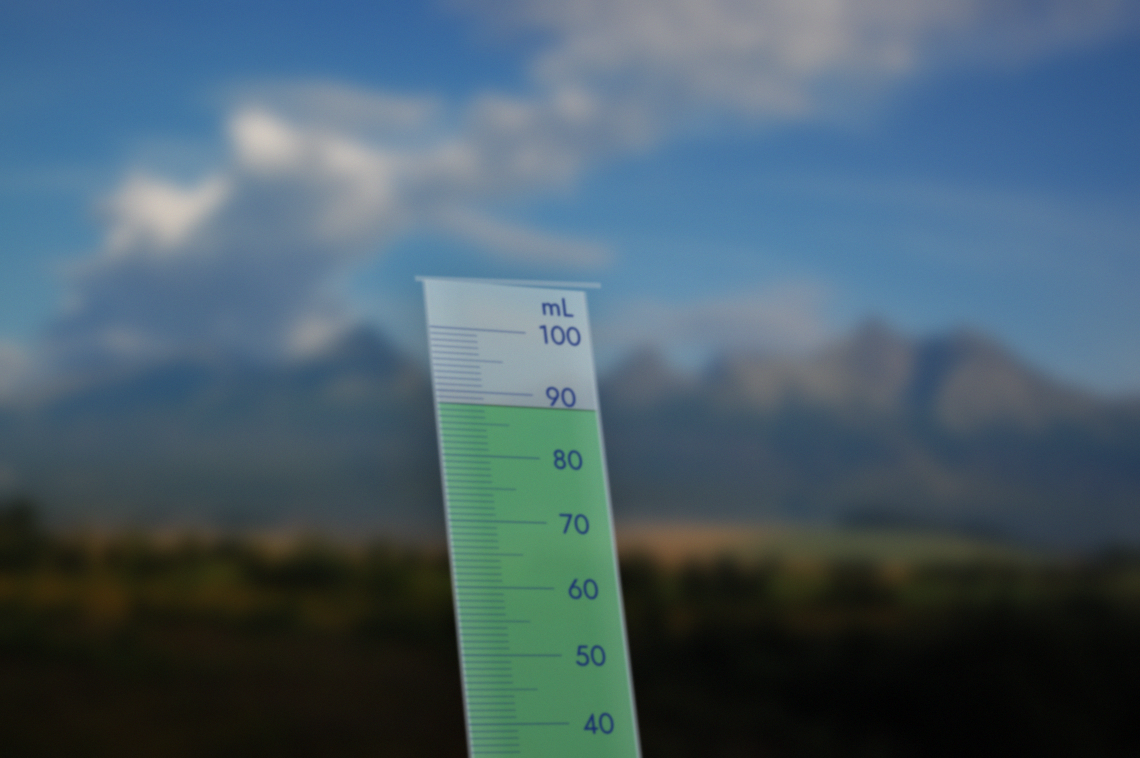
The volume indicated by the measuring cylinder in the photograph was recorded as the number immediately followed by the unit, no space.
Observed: 88mL
